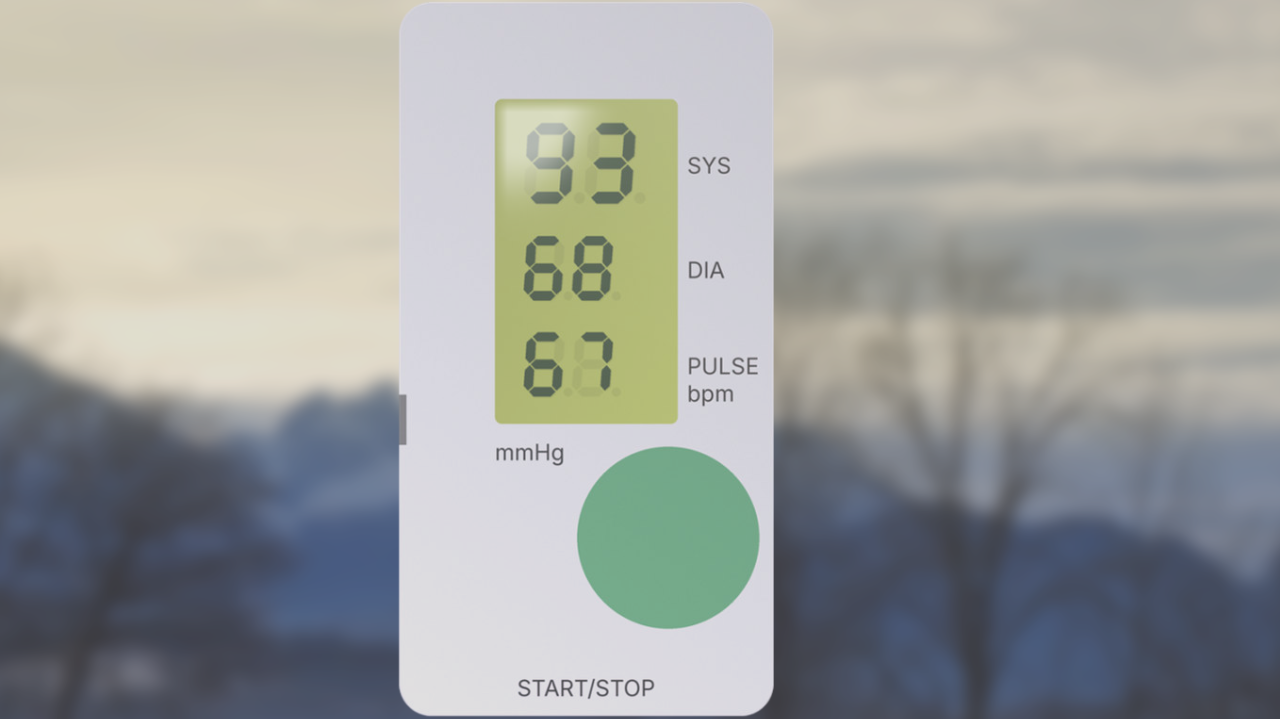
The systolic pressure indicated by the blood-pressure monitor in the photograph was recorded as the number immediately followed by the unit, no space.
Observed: 93mmHg
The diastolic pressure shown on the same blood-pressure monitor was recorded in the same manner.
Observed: 68mmHg
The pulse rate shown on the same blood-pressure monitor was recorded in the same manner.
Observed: 67bpm
